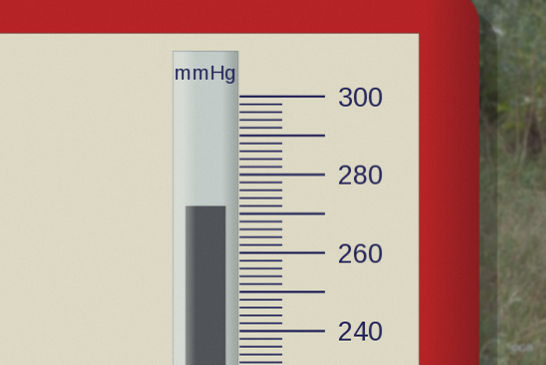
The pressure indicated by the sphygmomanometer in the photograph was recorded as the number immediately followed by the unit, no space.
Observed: 272mmHg
